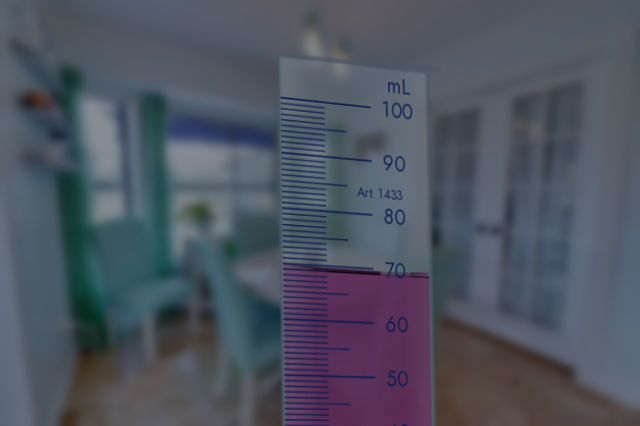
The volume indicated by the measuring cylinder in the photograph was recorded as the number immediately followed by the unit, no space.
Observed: 69mL
